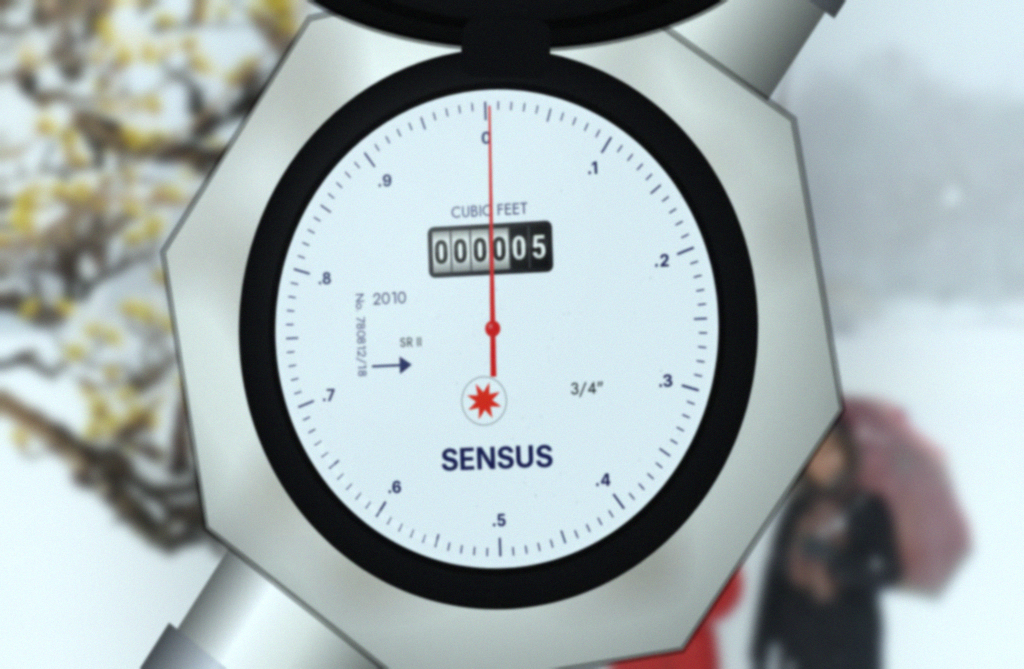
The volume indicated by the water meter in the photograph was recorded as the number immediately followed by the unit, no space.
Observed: 5.00ft³
